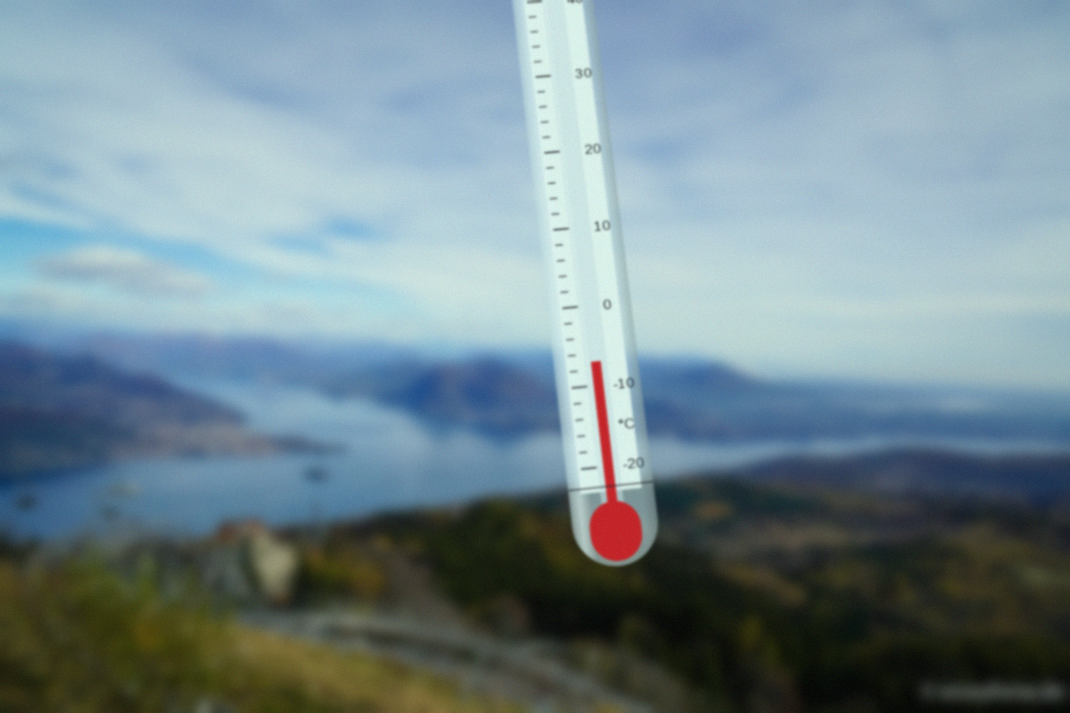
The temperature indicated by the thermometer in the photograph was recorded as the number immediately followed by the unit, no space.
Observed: -7°C
